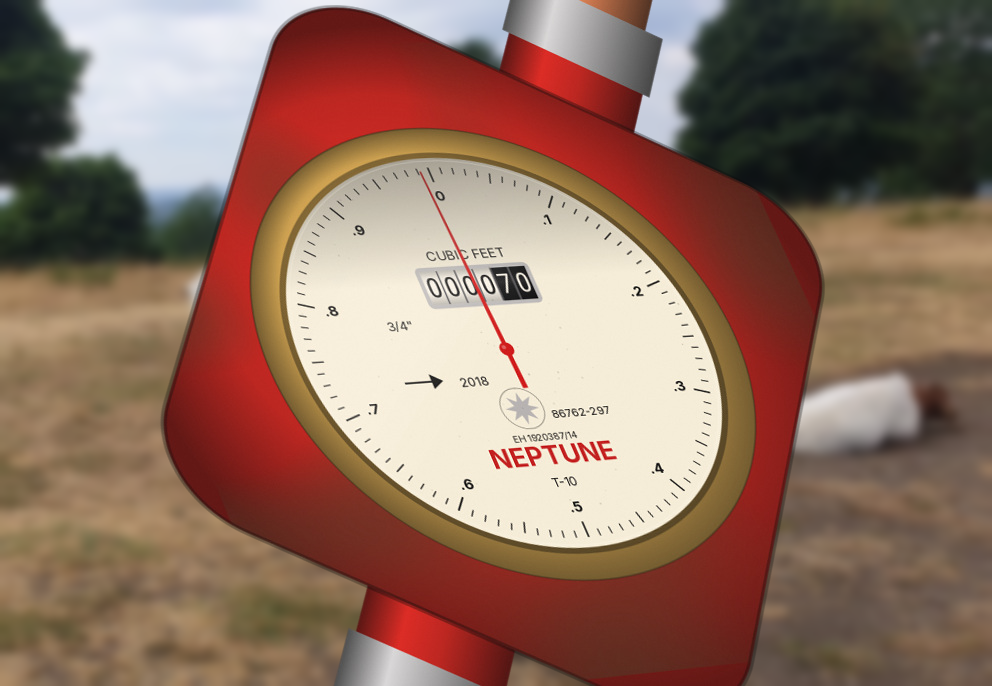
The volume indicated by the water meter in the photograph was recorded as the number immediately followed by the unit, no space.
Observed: 69.99ft³
